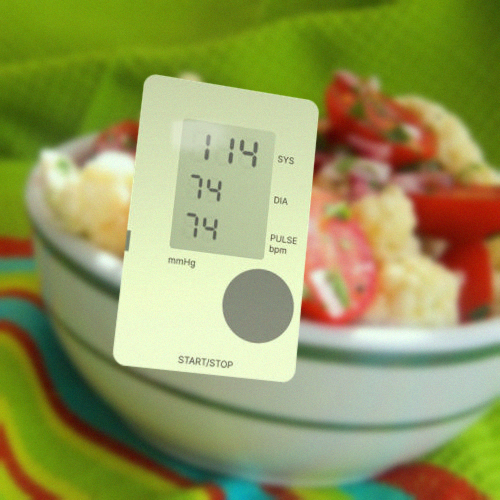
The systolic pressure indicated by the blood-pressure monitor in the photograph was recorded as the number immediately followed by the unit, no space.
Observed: 114mmHg
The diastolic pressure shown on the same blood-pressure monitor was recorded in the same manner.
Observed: 74mmHg
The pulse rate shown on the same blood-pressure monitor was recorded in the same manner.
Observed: 74bpm
